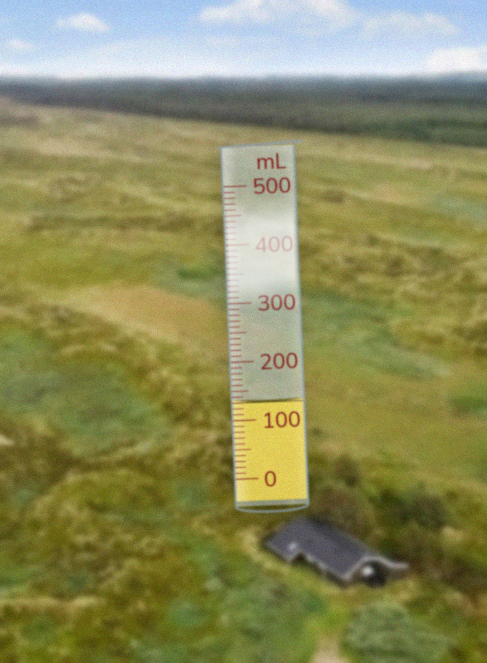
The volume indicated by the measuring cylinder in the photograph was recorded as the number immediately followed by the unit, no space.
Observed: 130mL
